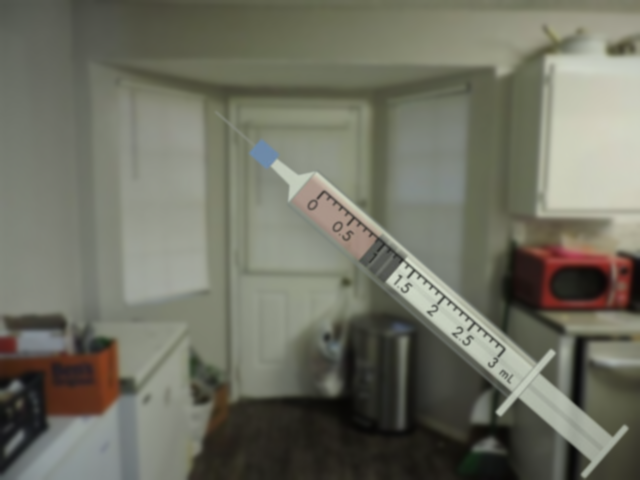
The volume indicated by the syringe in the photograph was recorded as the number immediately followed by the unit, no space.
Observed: 0.9mL
